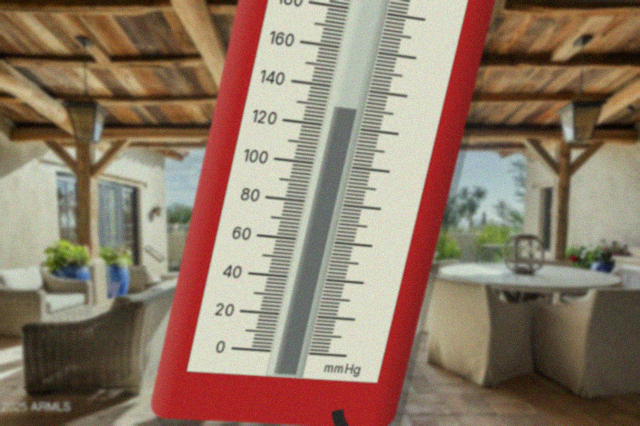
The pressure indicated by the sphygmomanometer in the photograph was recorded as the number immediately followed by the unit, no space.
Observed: 130mmHg
